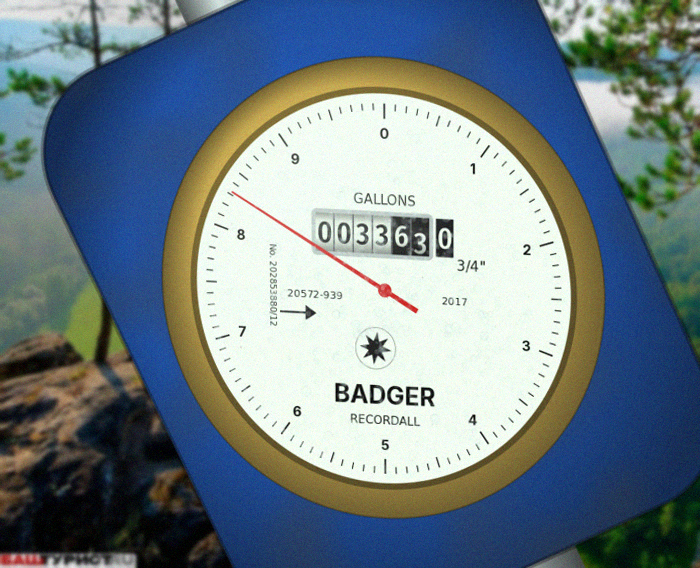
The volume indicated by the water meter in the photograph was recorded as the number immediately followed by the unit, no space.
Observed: 33628.3gal
